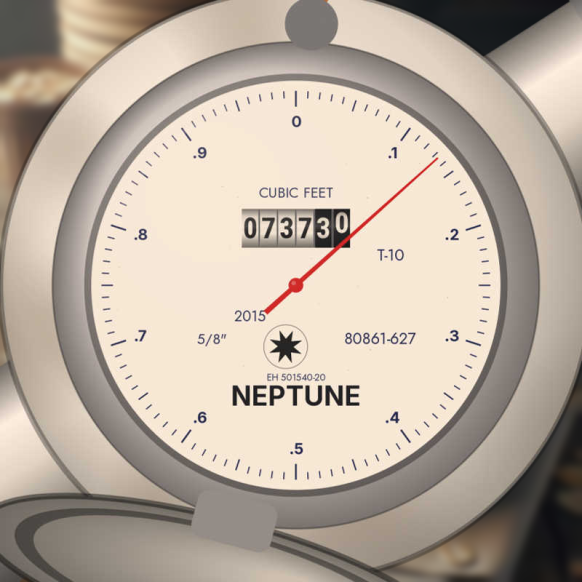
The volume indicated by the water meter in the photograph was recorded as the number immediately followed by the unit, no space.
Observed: 73730.13ft³
